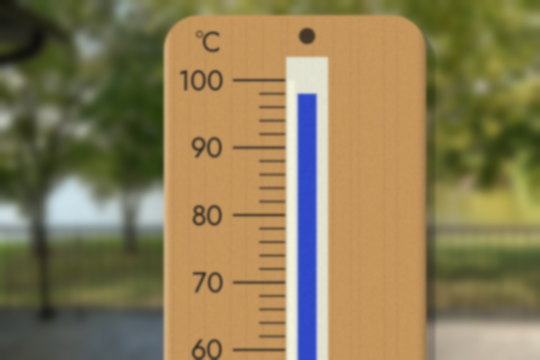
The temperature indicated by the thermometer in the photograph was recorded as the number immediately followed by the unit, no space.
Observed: 98°C
